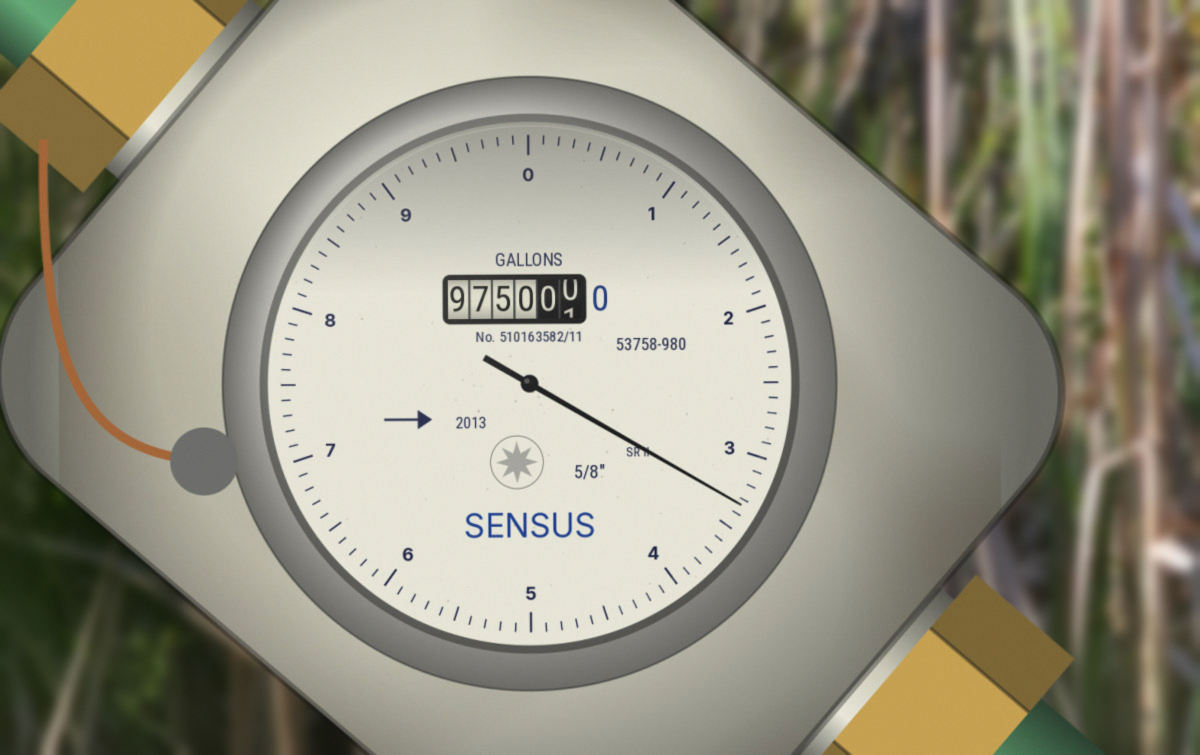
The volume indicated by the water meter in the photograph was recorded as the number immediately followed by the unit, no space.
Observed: 9750003.3gal
